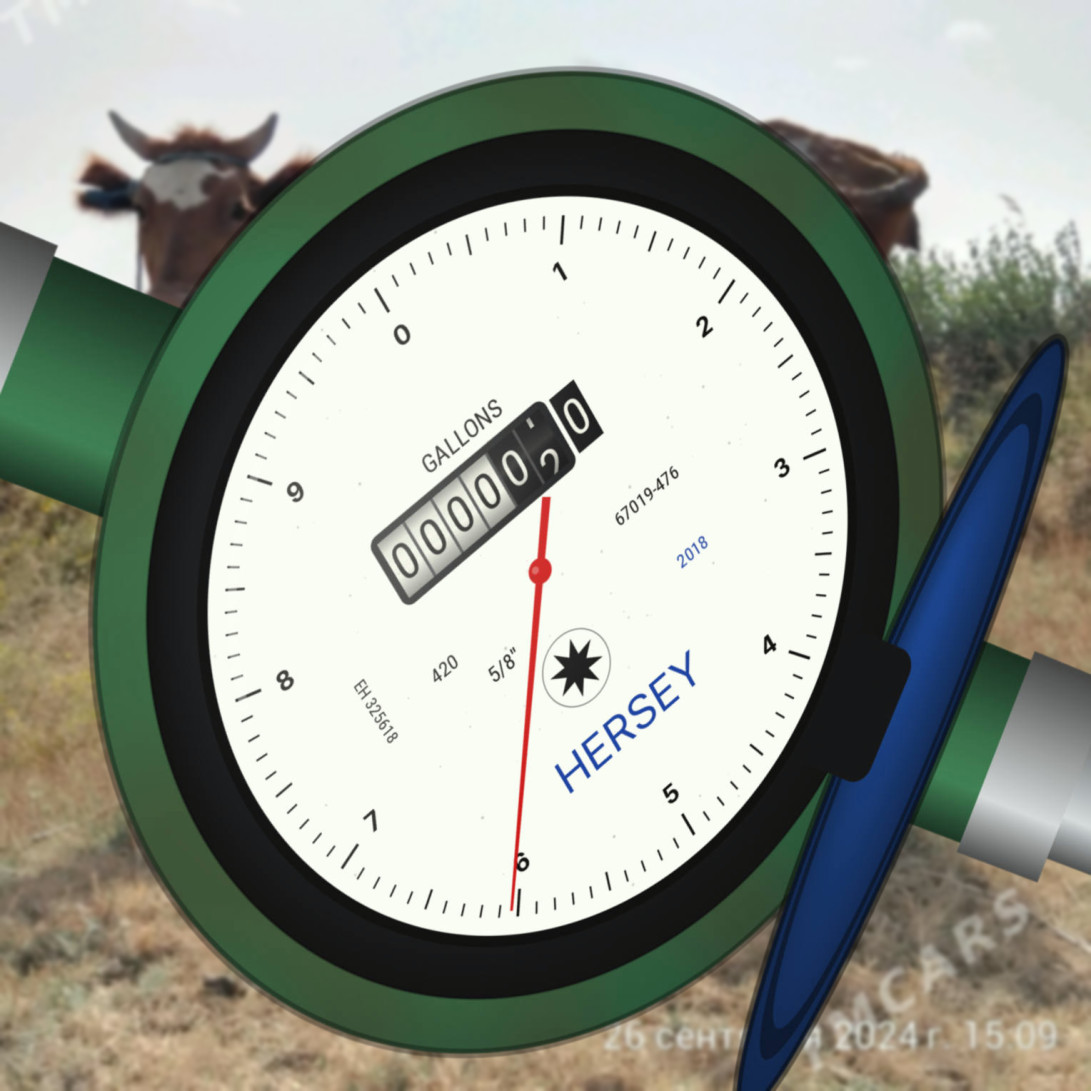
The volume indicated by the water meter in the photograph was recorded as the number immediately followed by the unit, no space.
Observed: 16.0gal
